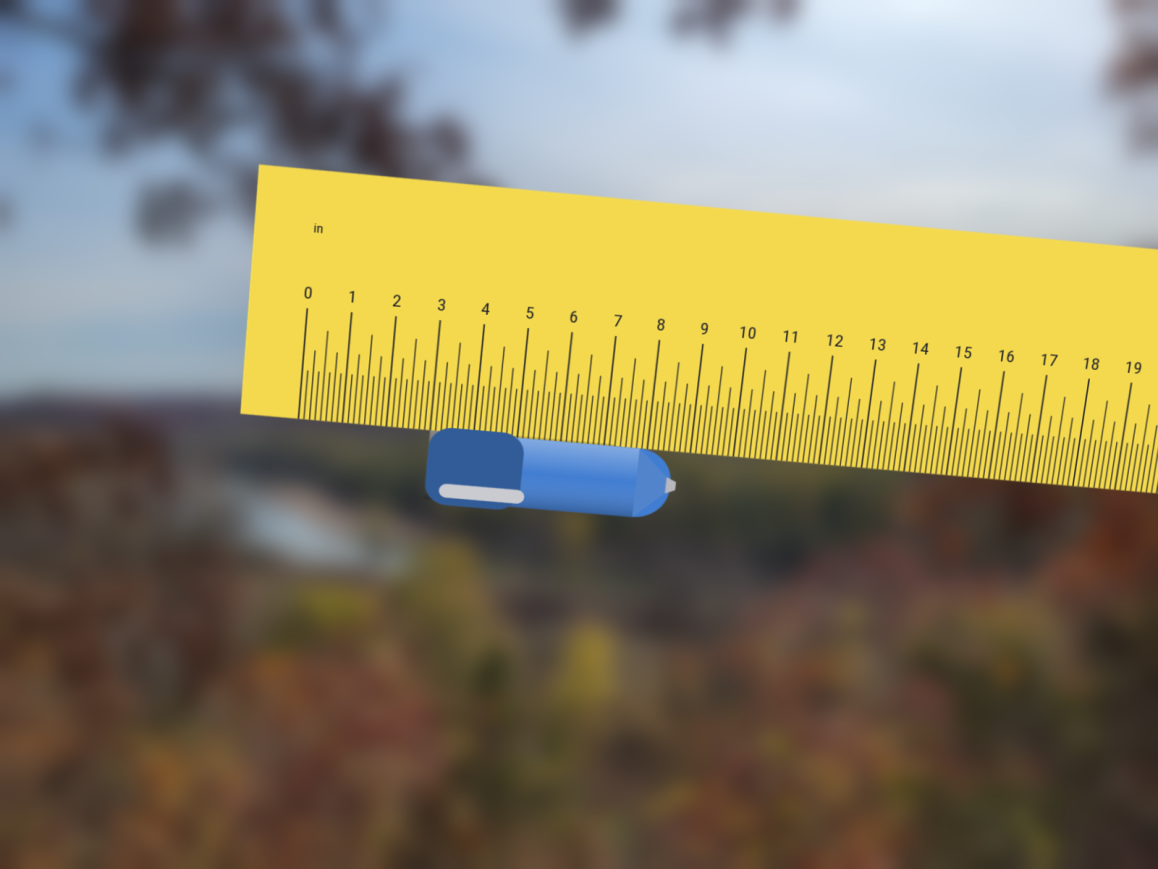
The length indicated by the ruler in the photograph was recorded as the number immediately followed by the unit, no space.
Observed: 5.75in
